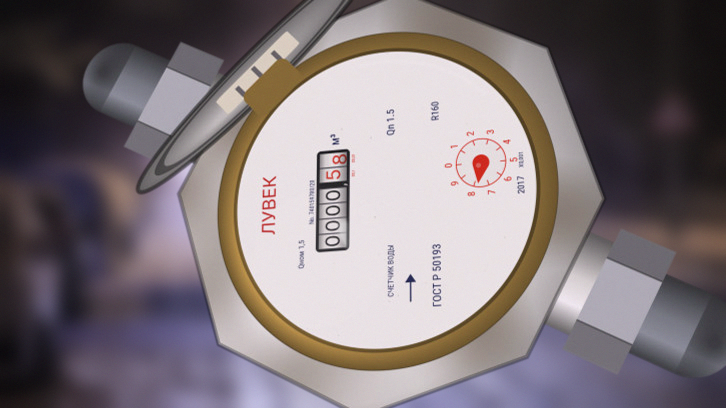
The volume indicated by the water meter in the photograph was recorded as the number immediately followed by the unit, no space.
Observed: 0.577m³
